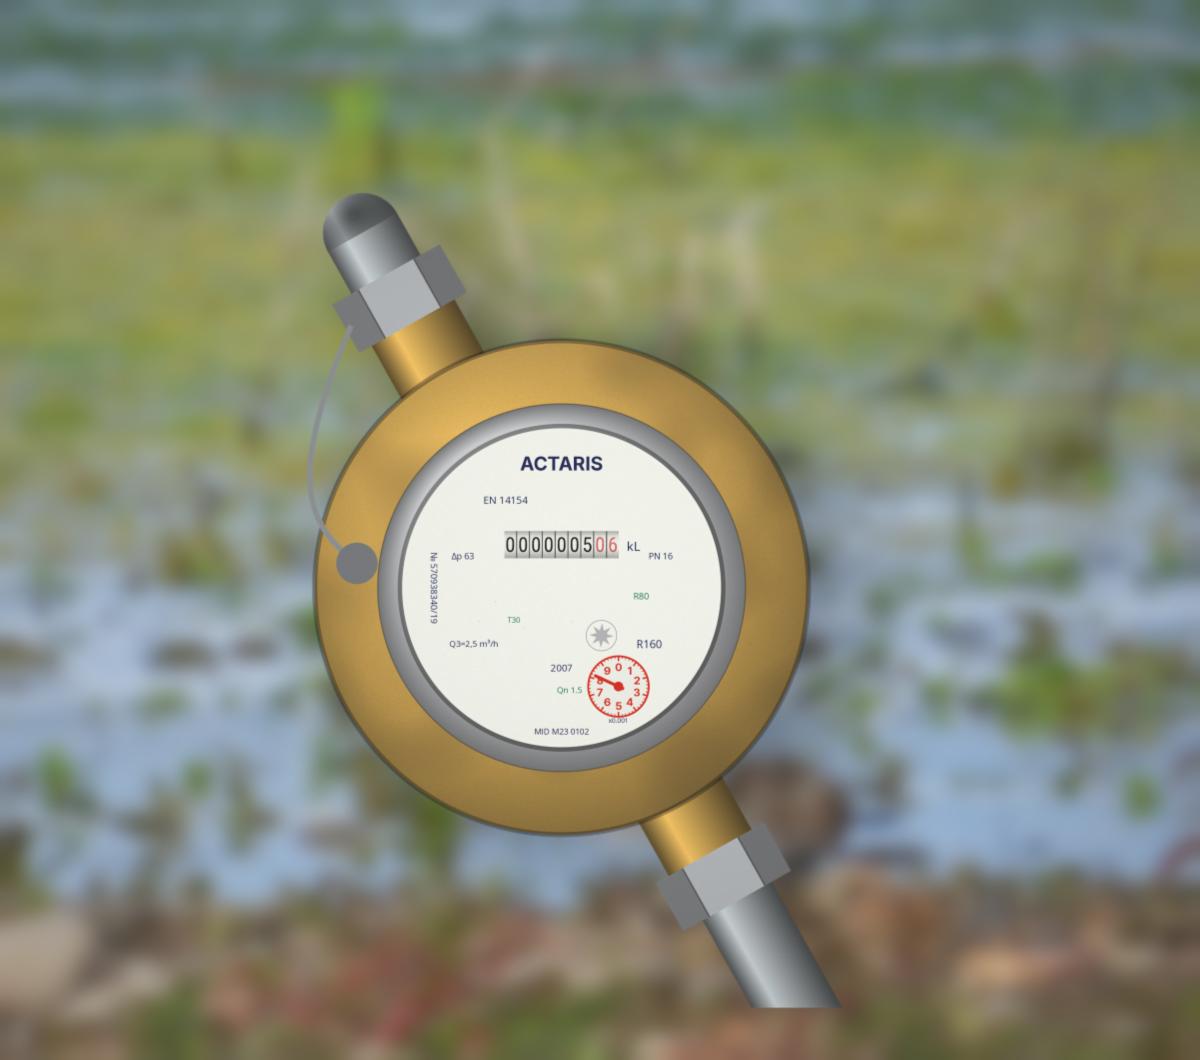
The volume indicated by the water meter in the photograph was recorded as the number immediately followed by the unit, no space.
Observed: 5.068kL
